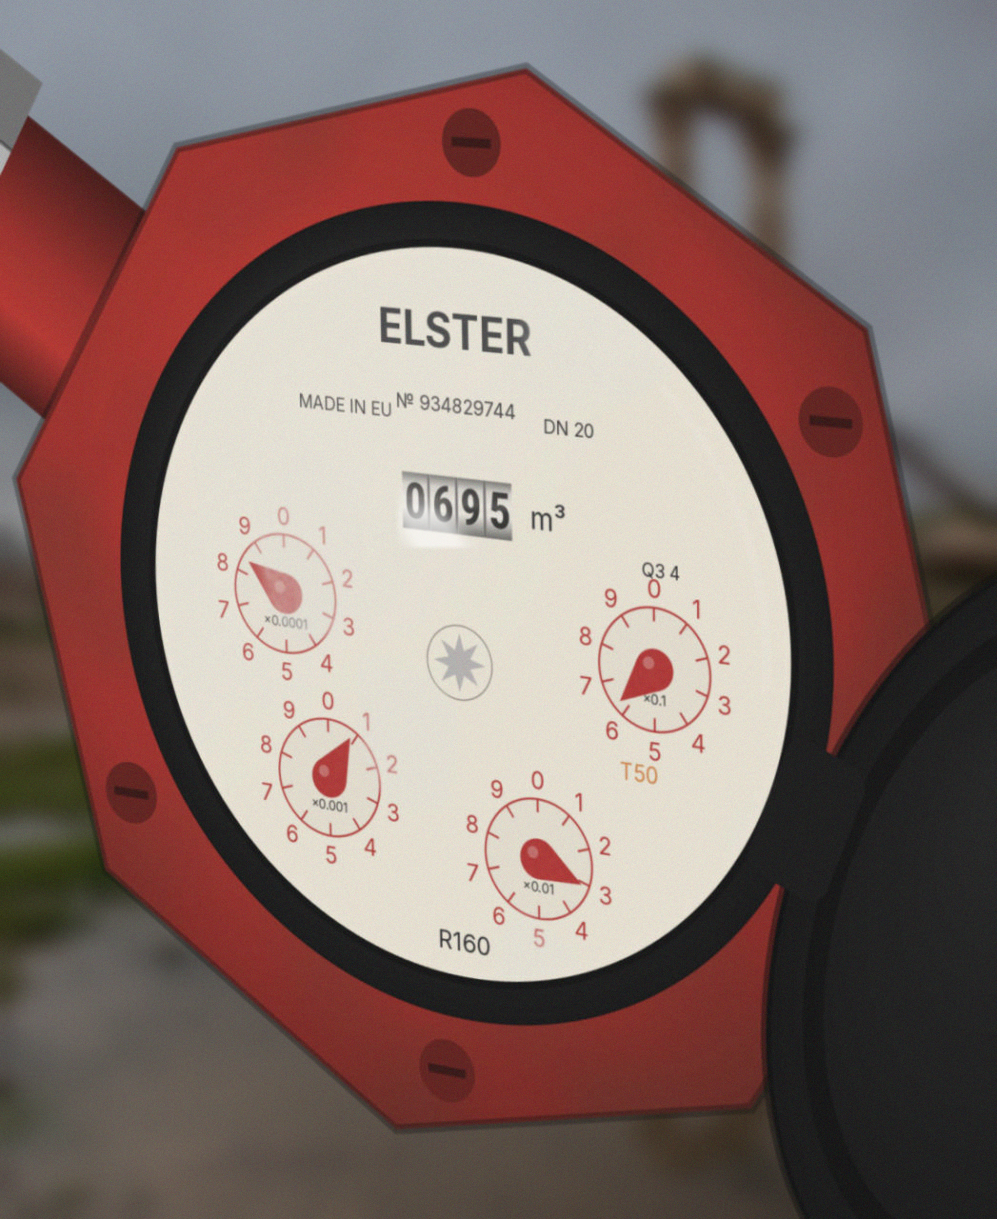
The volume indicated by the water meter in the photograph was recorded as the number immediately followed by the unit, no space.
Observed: 695.6308m³
